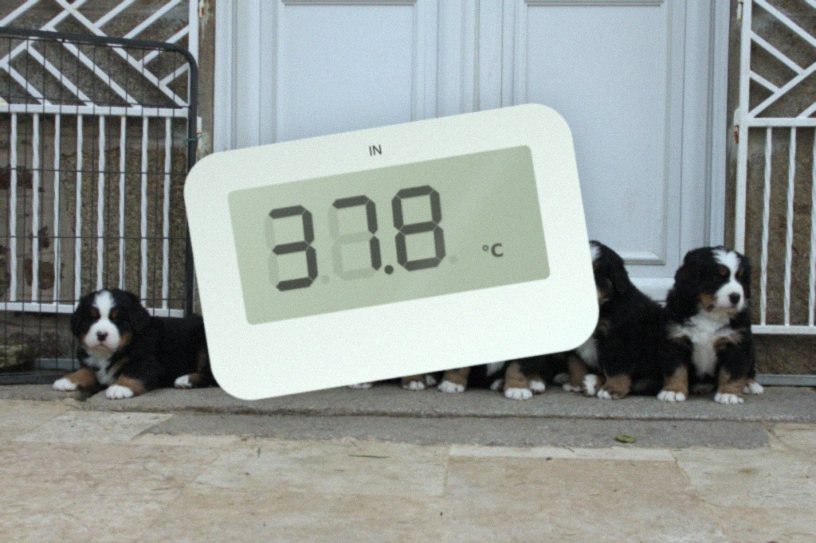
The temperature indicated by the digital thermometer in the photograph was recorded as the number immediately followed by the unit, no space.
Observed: 37.8°C
